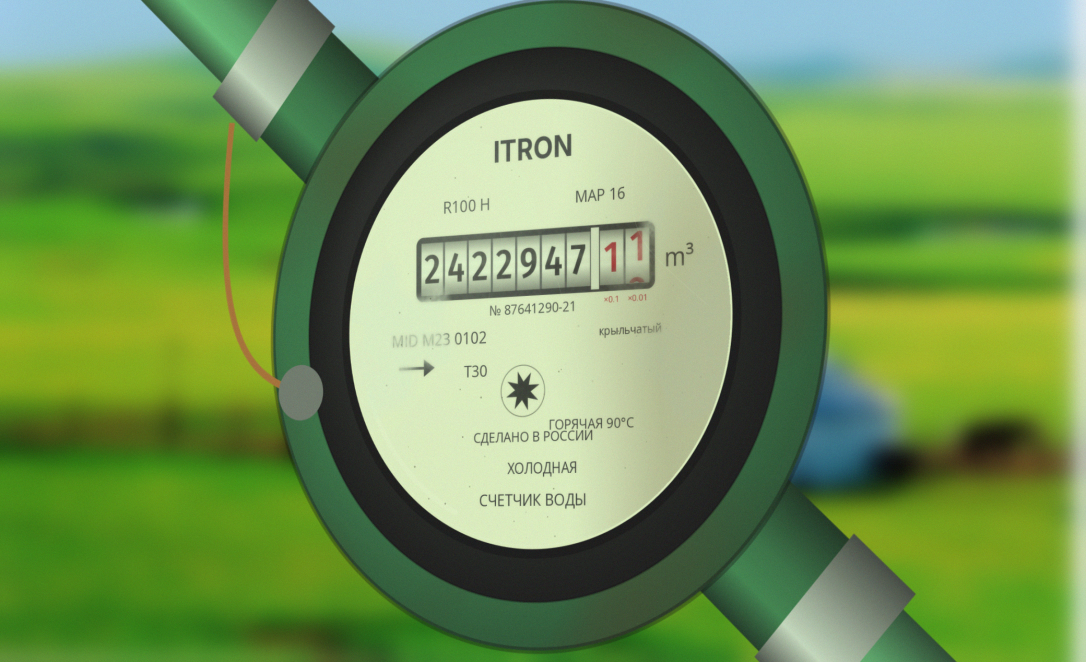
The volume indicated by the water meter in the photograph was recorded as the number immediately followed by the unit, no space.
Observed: 2422947.11m³
